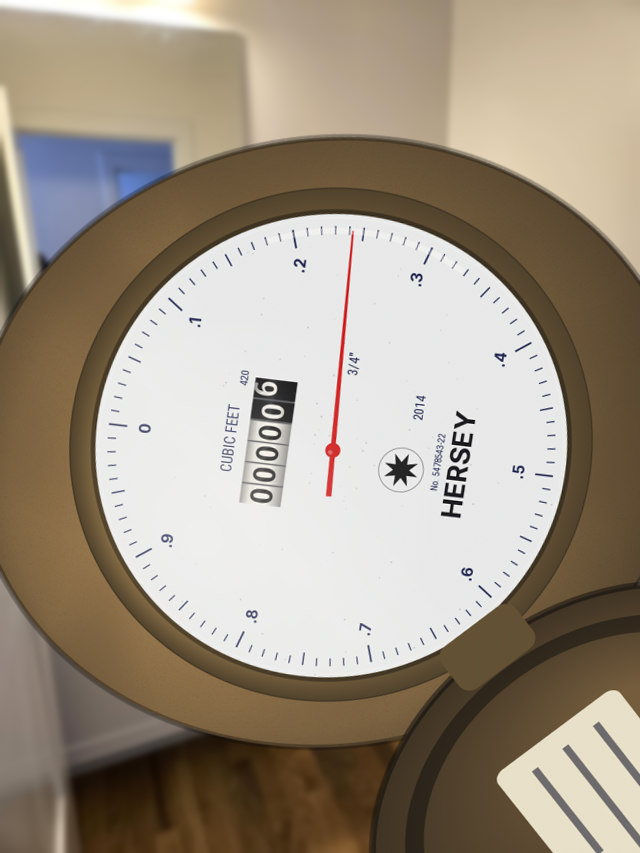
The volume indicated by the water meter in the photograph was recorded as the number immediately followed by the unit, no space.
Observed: 6.24ft³
